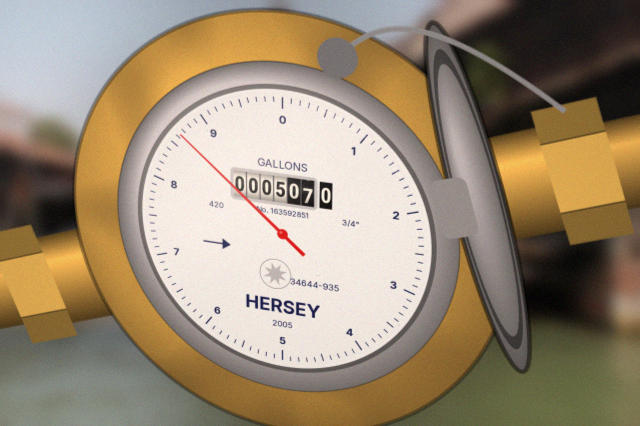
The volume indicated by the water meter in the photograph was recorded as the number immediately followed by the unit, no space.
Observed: 5068.6gal
